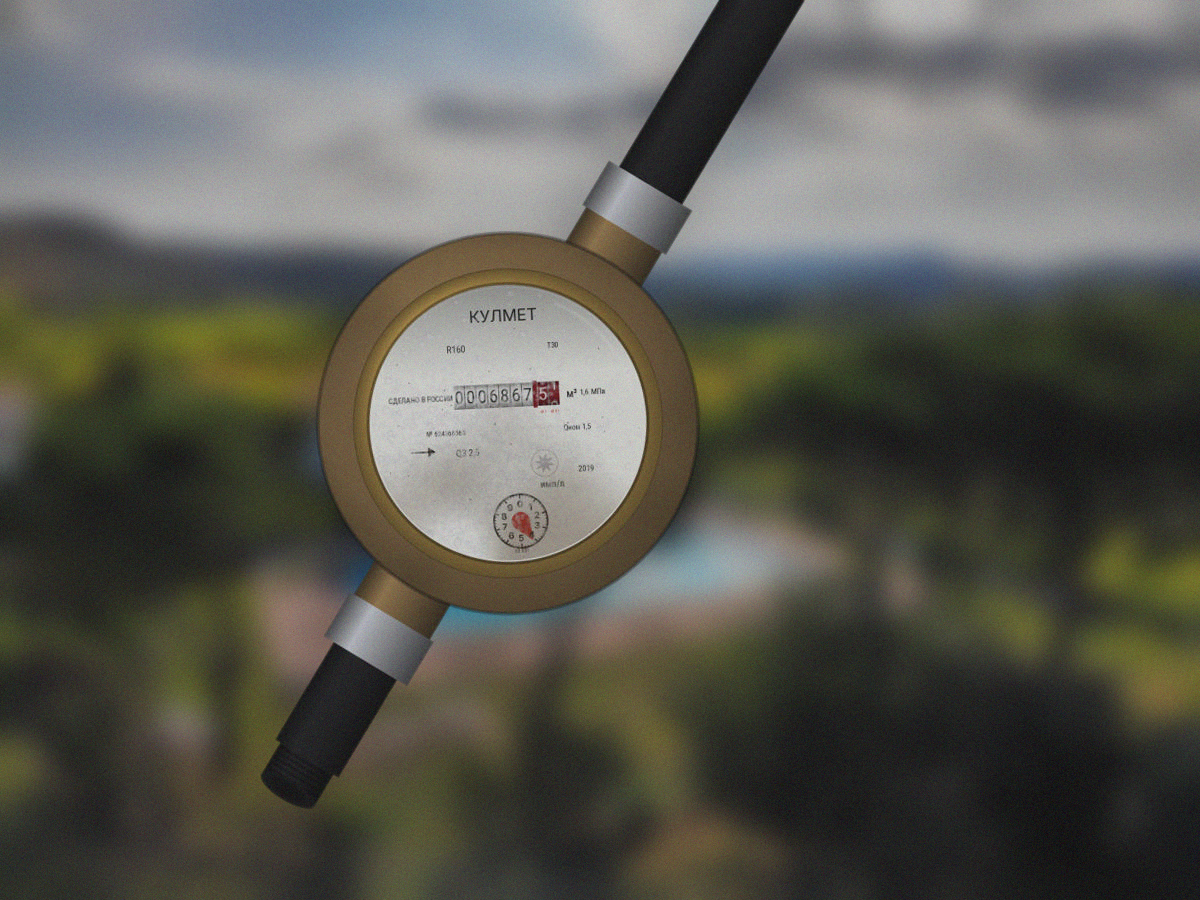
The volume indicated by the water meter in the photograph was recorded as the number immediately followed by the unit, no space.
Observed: 6867.514m³
